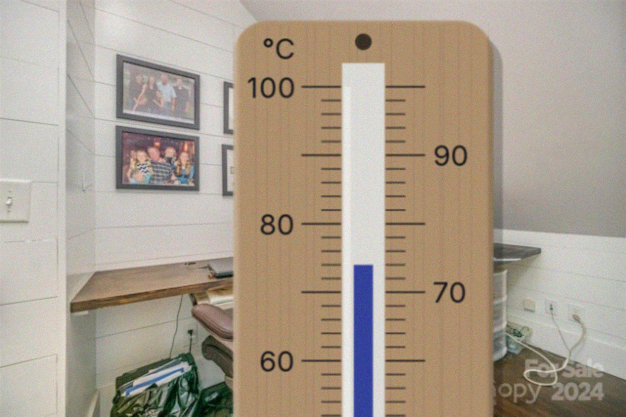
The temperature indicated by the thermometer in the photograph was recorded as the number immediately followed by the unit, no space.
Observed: 74°C
